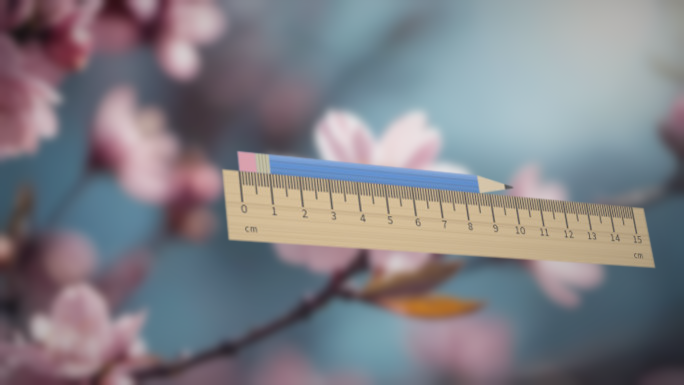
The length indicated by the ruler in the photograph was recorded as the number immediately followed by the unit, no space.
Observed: 10cm
